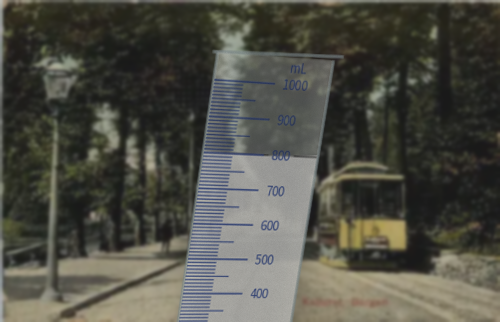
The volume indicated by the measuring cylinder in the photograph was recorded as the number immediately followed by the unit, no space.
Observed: 800mL
